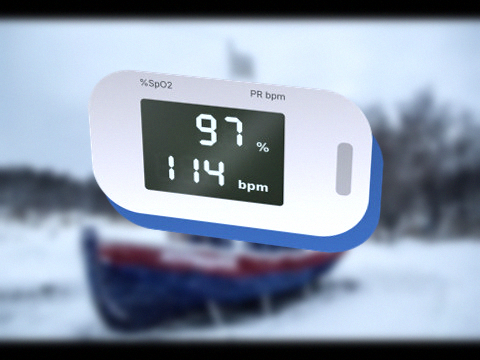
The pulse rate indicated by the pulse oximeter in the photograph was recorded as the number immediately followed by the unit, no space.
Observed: 114bpm
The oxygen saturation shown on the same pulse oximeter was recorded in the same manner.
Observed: 97%
